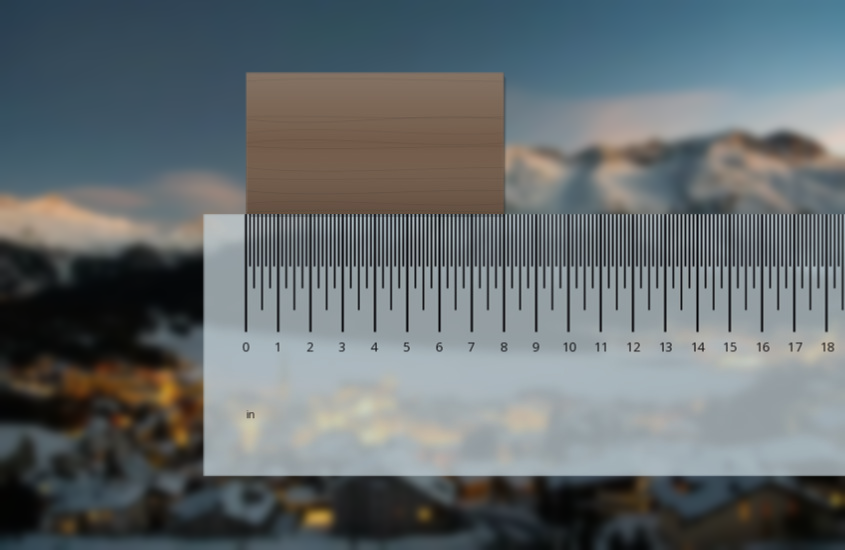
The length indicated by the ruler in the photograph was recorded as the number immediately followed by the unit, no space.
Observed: 8in
